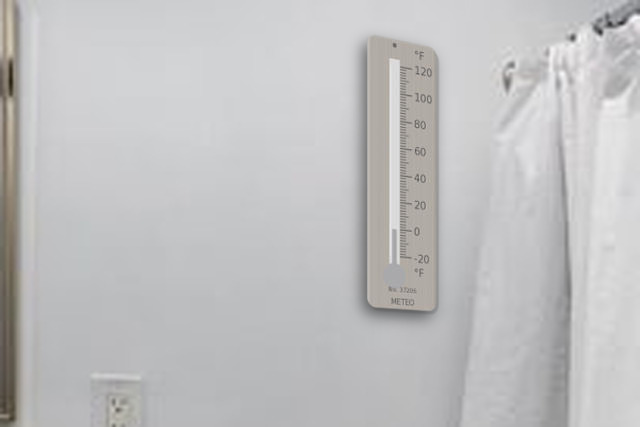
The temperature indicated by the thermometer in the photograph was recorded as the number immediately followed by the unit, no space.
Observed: 0°F
